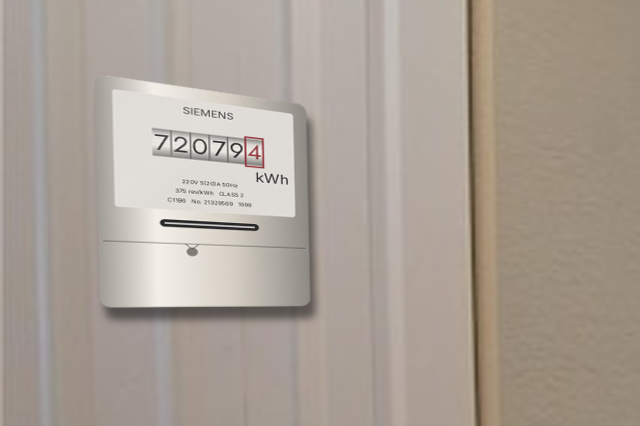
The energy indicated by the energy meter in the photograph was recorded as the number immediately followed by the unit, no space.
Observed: 72079.4kWh
